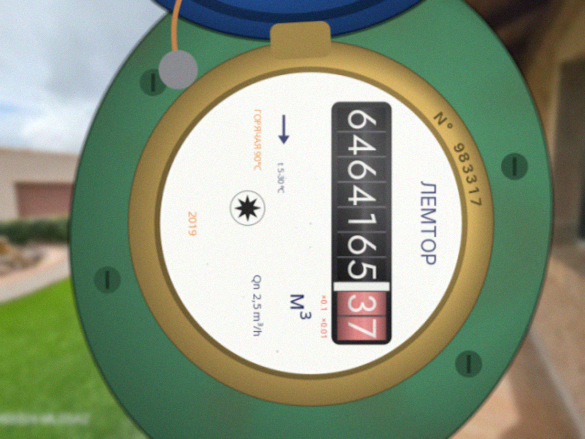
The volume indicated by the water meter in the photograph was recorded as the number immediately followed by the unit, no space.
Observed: 6464165.37m³
